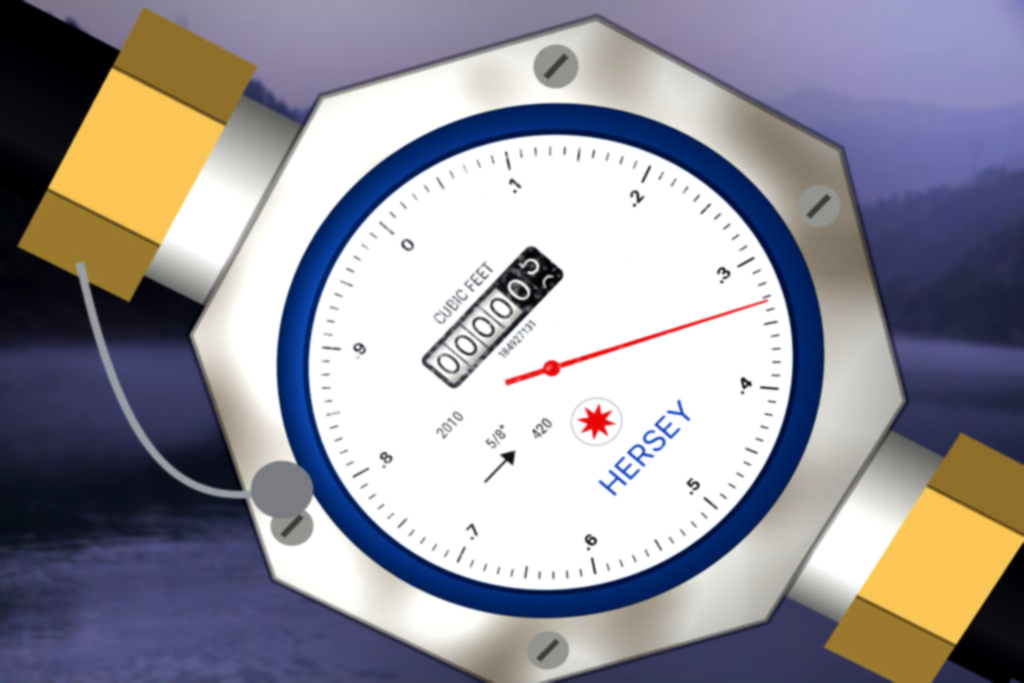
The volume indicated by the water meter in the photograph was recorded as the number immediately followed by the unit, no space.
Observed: 5.33ft³
